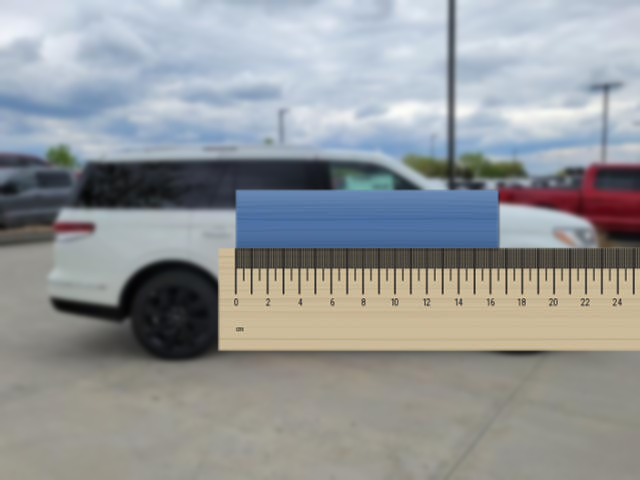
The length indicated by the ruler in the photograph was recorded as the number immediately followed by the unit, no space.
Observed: 16.5cm
